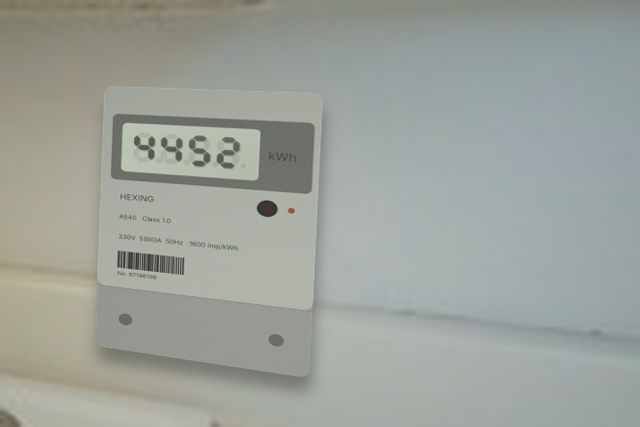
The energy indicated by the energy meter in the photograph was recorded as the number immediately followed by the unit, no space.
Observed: 4452kWh
